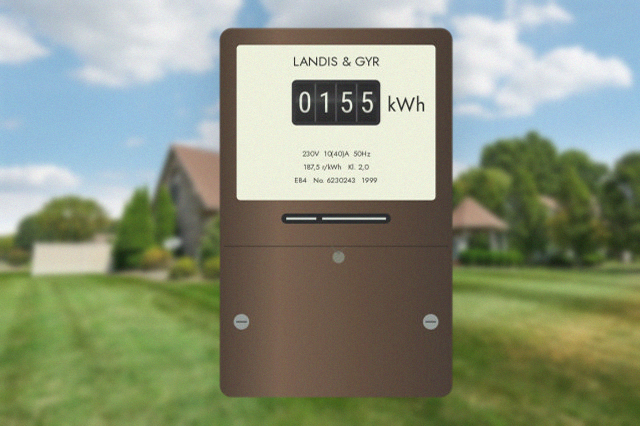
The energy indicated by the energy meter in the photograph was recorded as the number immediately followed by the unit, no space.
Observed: 155kWh
